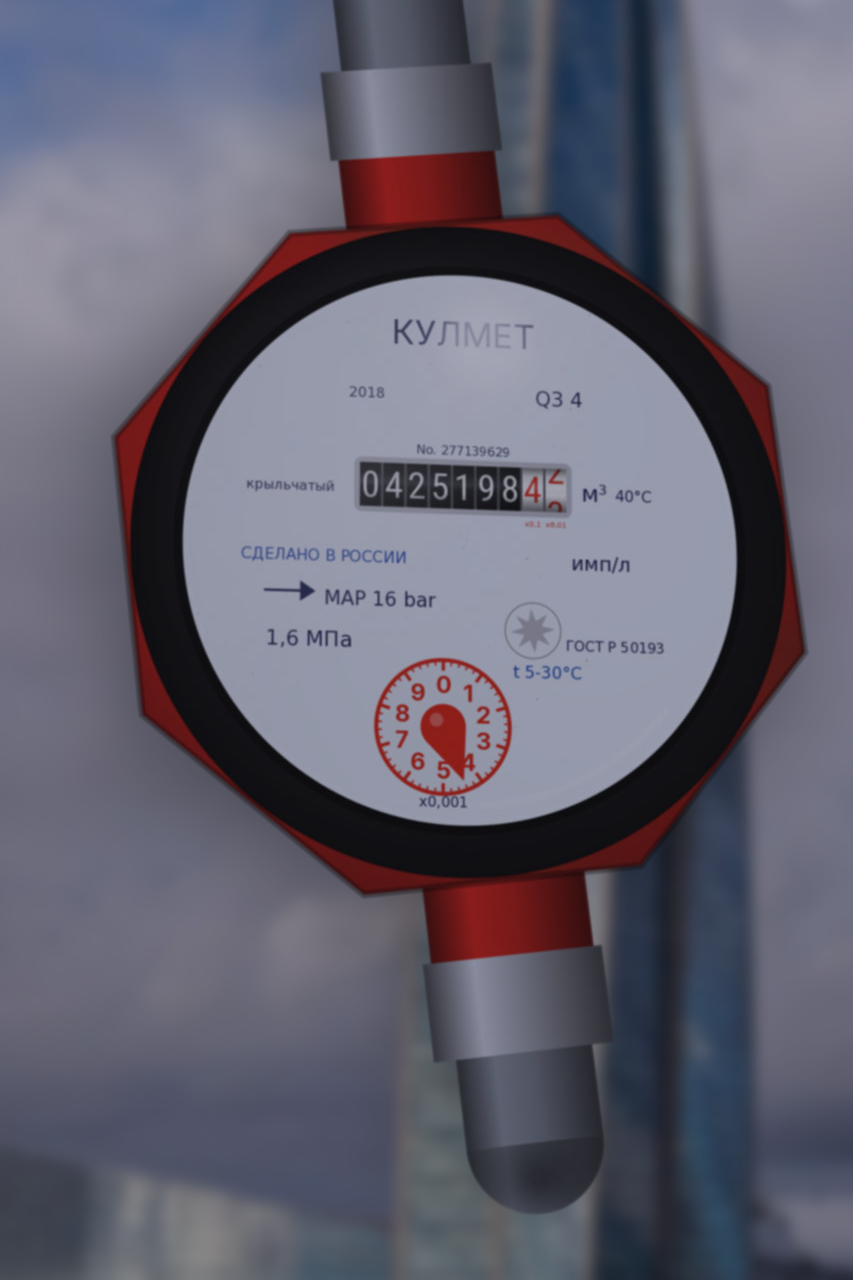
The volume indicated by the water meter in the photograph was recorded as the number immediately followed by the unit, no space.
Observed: 425198.424m³
